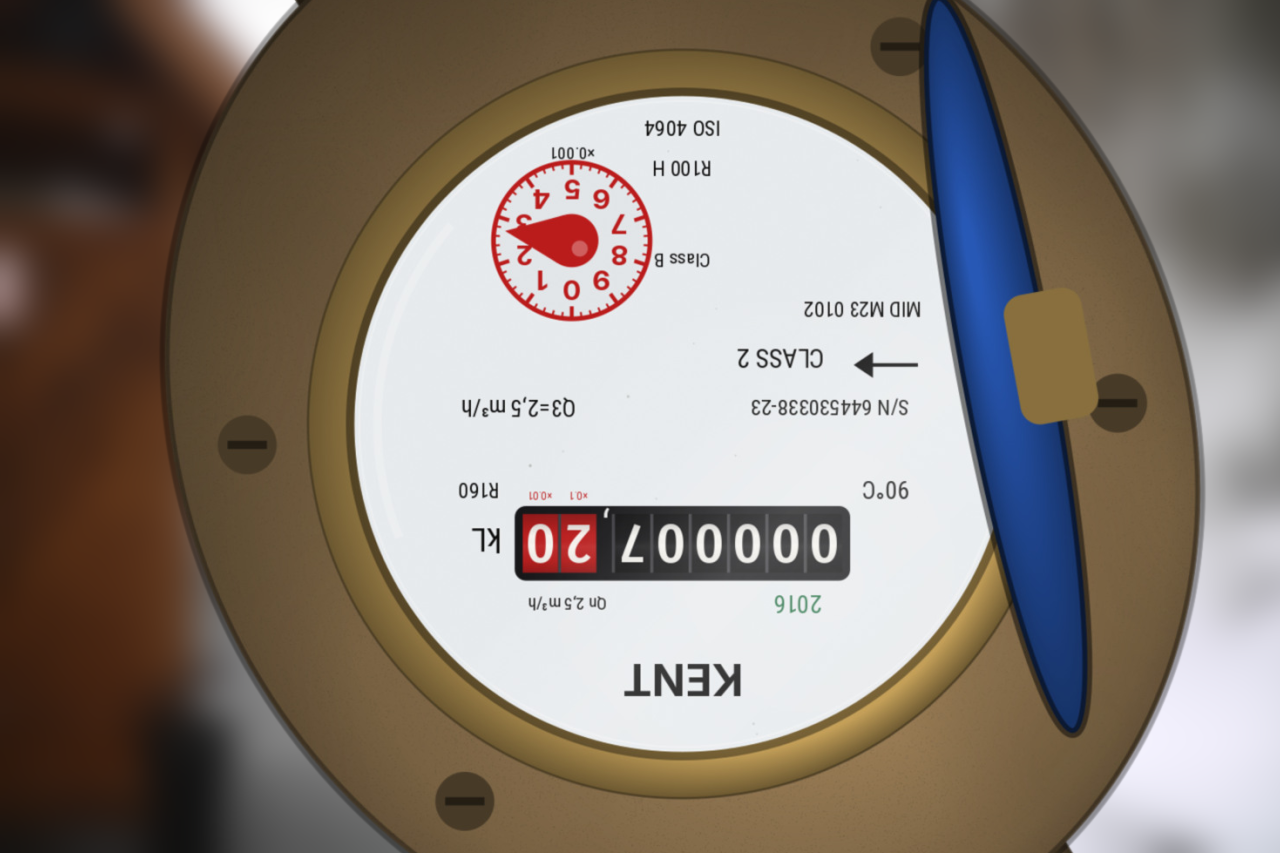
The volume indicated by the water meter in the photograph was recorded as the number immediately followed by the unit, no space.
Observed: 7.202kL
